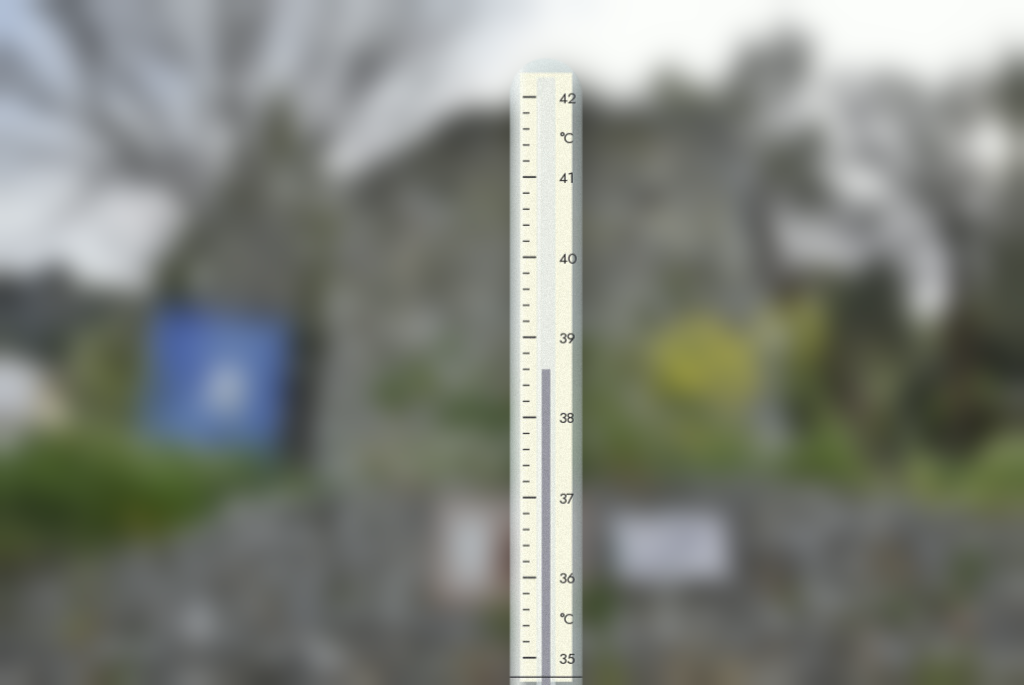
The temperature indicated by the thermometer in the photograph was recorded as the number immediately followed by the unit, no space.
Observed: 38.6°C
